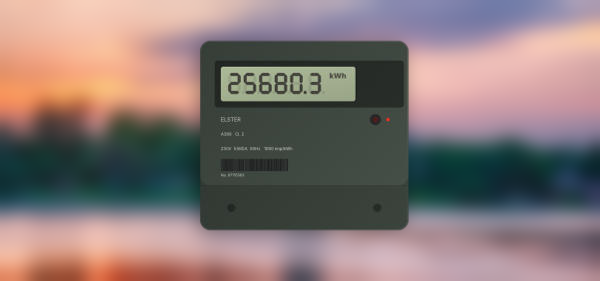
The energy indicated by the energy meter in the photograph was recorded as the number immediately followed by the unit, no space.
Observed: 25680.3kWh
